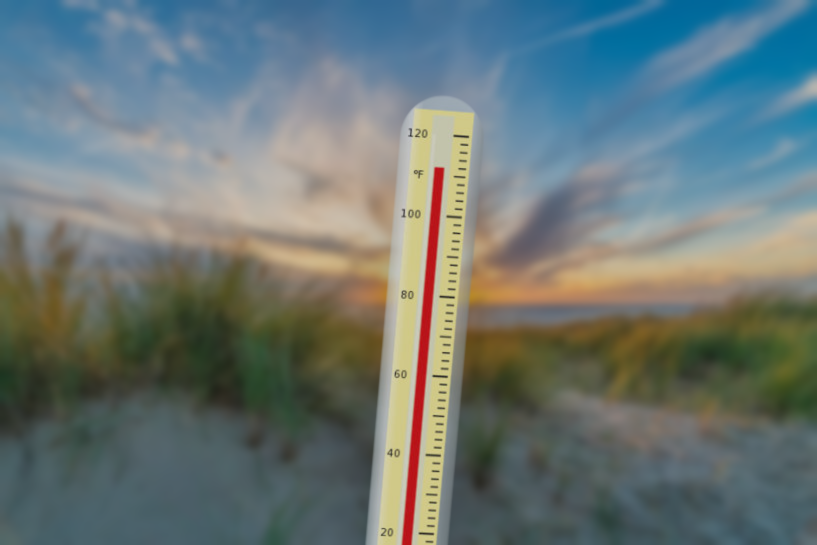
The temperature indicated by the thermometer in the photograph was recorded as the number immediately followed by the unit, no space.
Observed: 112°F
